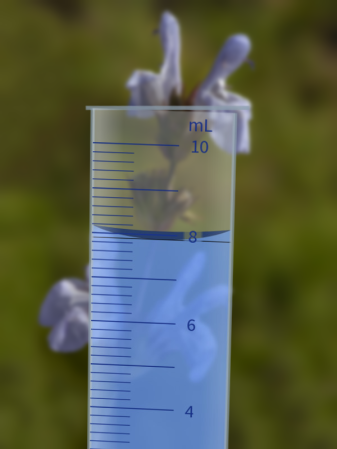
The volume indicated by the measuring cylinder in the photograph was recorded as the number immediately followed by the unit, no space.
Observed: 7.9mL
